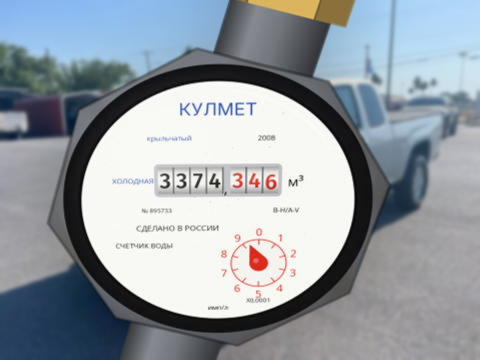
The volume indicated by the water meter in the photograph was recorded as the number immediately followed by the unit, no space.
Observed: 3374.3459m³
